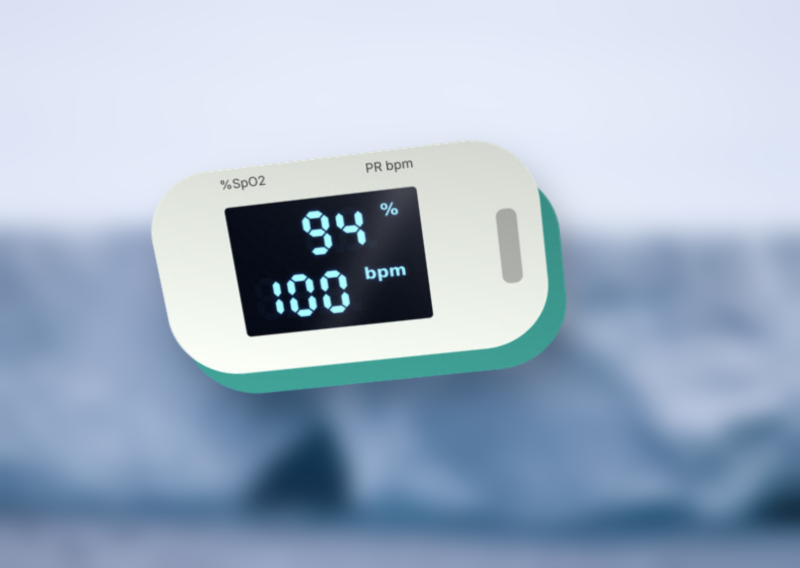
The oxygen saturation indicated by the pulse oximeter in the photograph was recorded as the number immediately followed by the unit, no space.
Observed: 94%
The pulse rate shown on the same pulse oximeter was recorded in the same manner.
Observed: 100bpm
